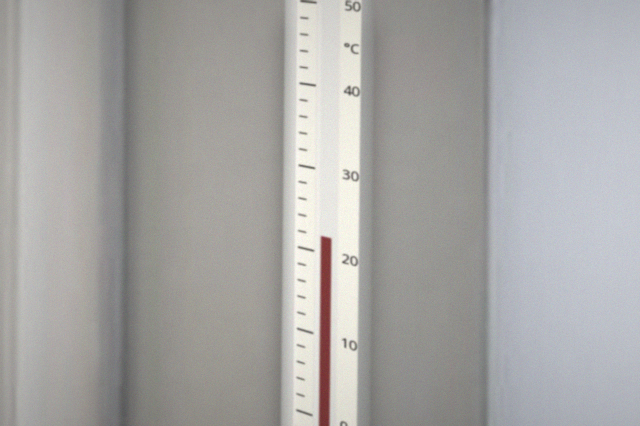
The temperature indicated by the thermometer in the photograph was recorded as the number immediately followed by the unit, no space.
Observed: 22°C
